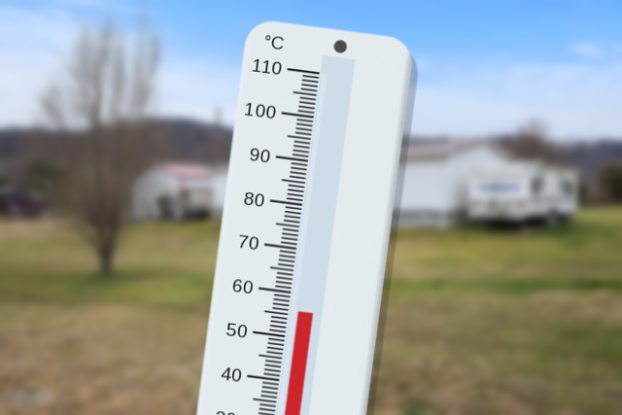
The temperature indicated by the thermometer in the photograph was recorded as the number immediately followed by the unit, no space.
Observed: 56°C
